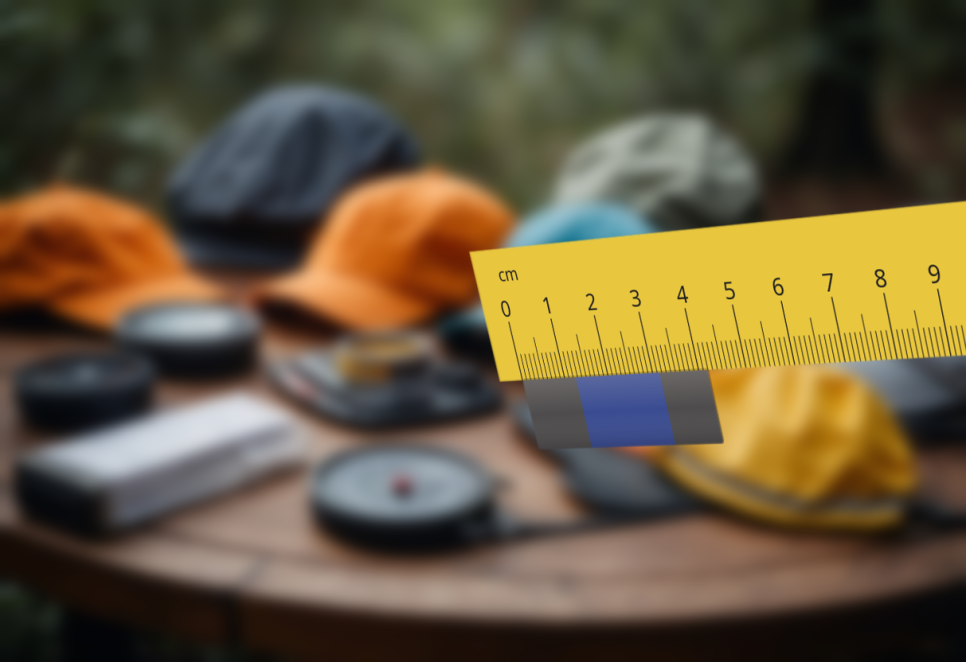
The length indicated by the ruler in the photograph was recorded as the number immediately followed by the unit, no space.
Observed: 4.2cm
